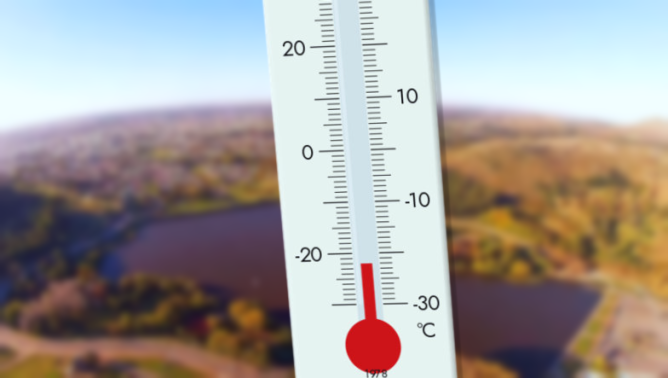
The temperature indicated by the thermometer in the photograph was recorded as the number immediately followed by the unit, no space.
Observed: -22°C
